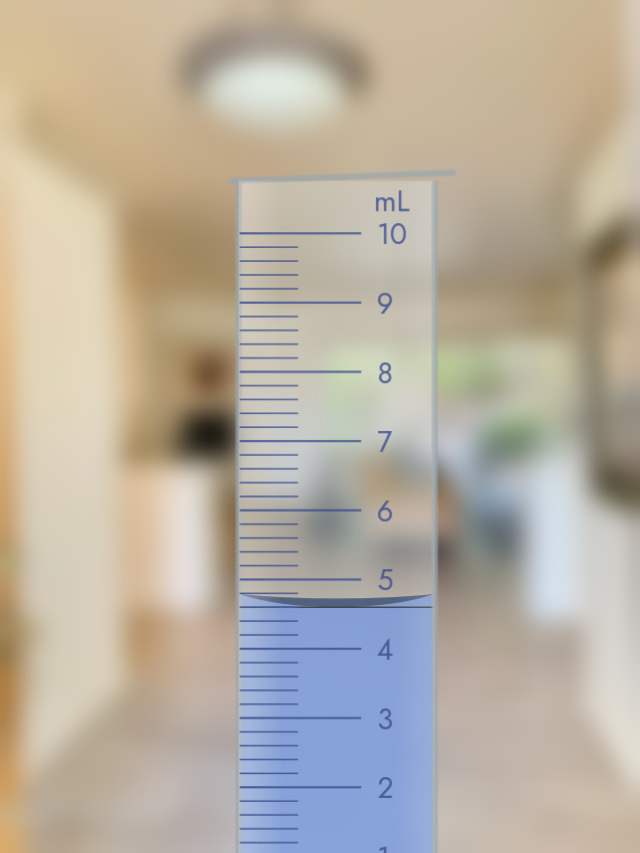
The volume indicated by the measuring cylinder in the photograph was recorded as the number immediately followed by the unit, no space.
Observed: 4.6mL
